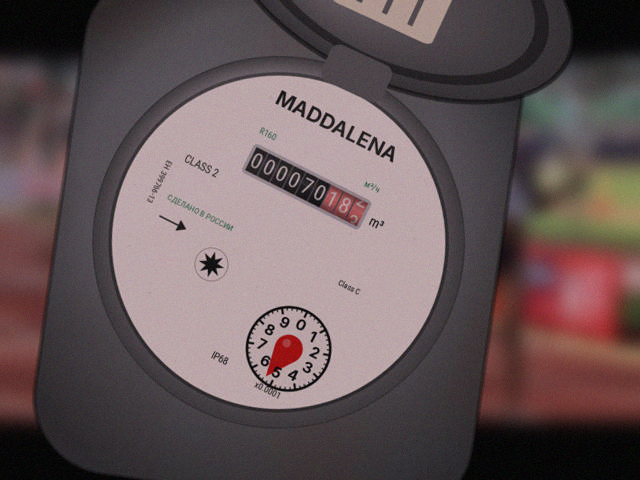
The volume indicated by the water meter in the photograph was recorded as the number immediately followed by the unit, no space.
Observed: 70.1825m³
